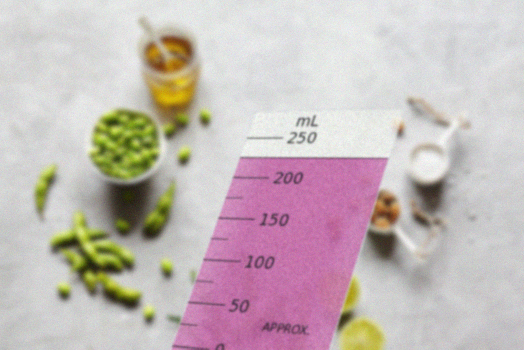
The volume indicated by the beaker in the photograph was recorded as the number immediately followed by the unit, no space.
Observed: 225mL
